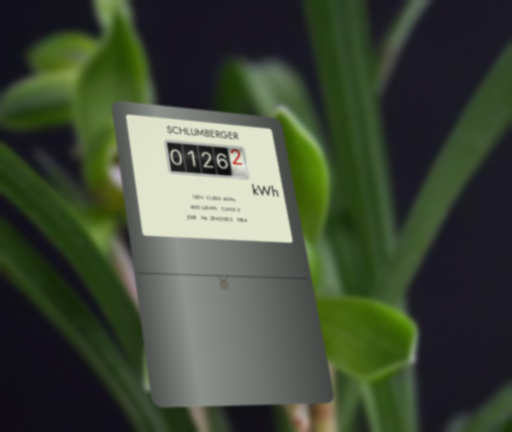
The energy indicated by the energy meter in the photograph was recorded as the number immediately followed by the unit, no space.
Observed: 126.2kWh
